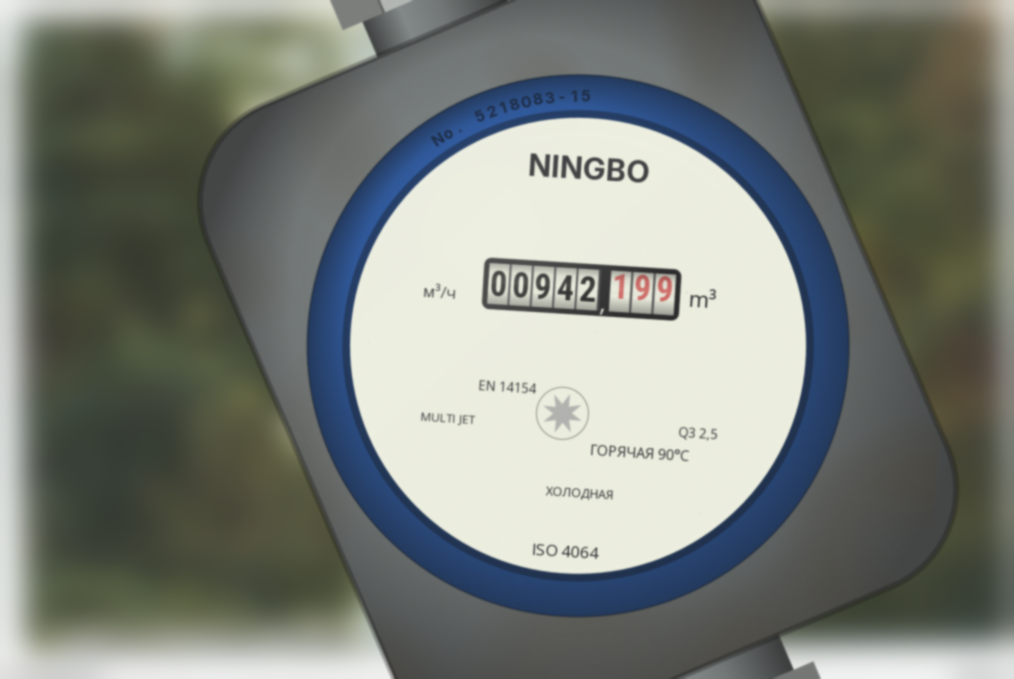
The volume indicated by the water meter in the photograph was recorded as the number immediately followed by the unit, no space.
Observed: 942.199m³
